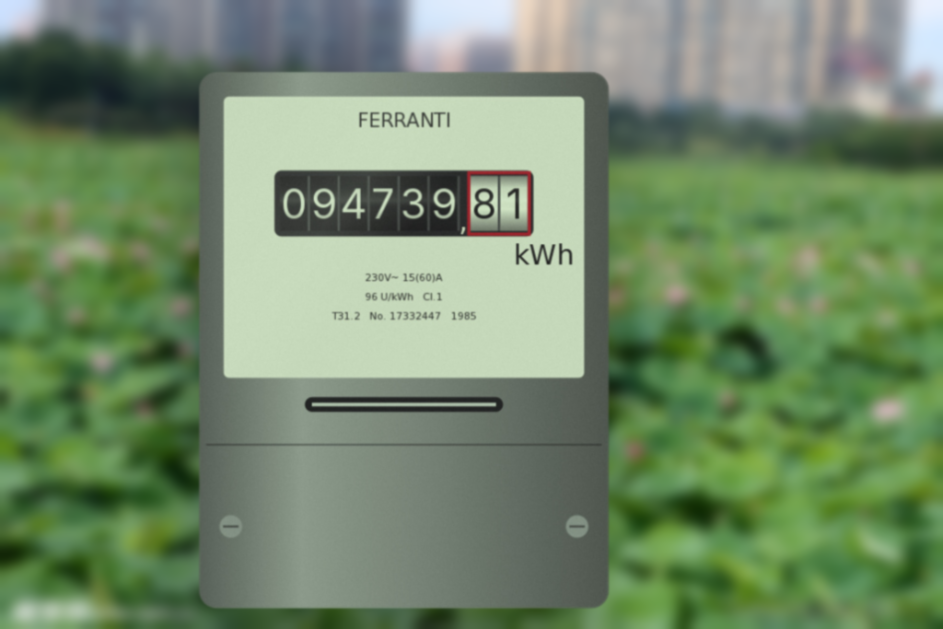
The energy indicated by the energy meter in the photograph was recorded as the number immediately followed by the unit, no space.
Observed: 94739.81kWh
